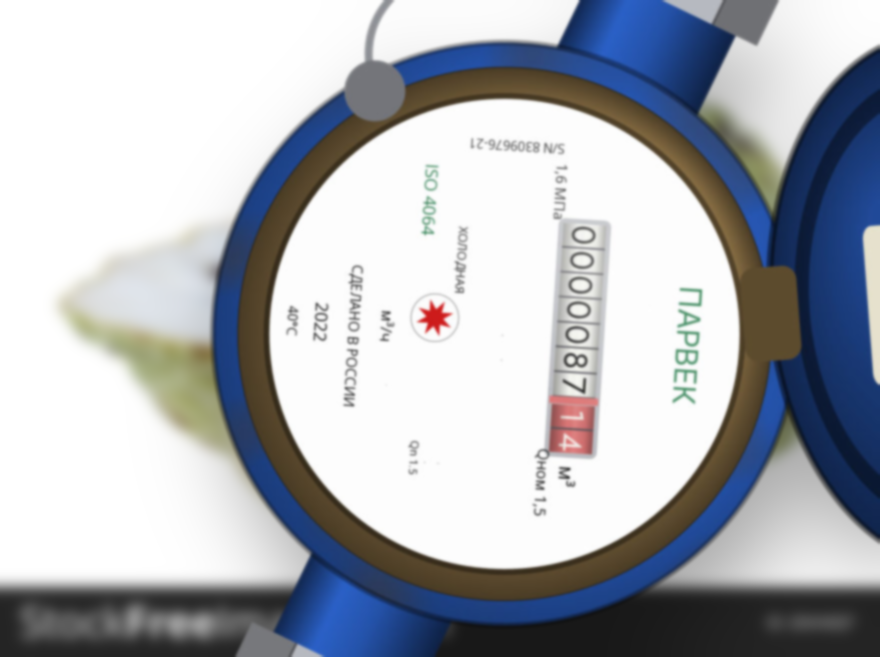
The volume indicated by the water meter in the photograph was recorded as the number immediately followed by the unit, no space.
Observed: 87.14m³
